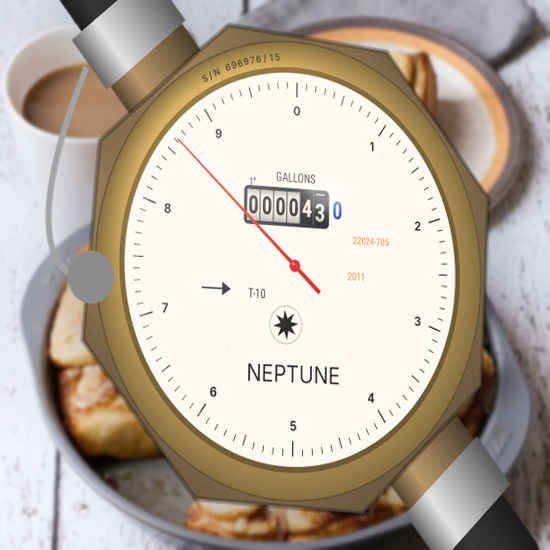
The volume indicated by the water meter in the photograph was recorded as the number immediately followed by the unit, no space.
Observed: 428.6gal
